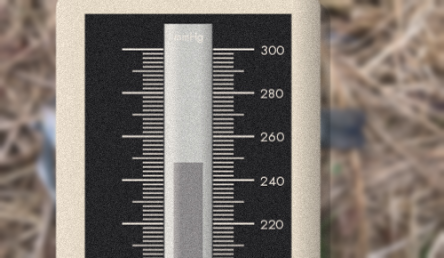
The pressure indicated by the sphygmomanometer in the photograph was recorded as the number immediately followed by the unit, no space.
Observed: 248mmHg
